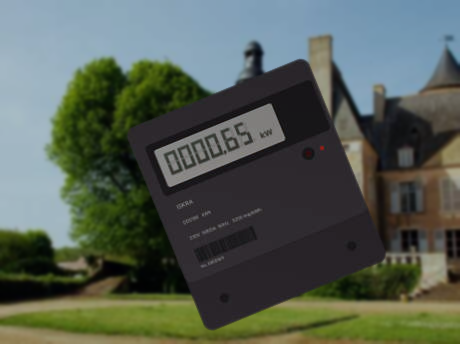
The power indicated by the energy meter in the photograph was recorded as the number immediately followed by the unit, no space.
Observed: 0.65kW
